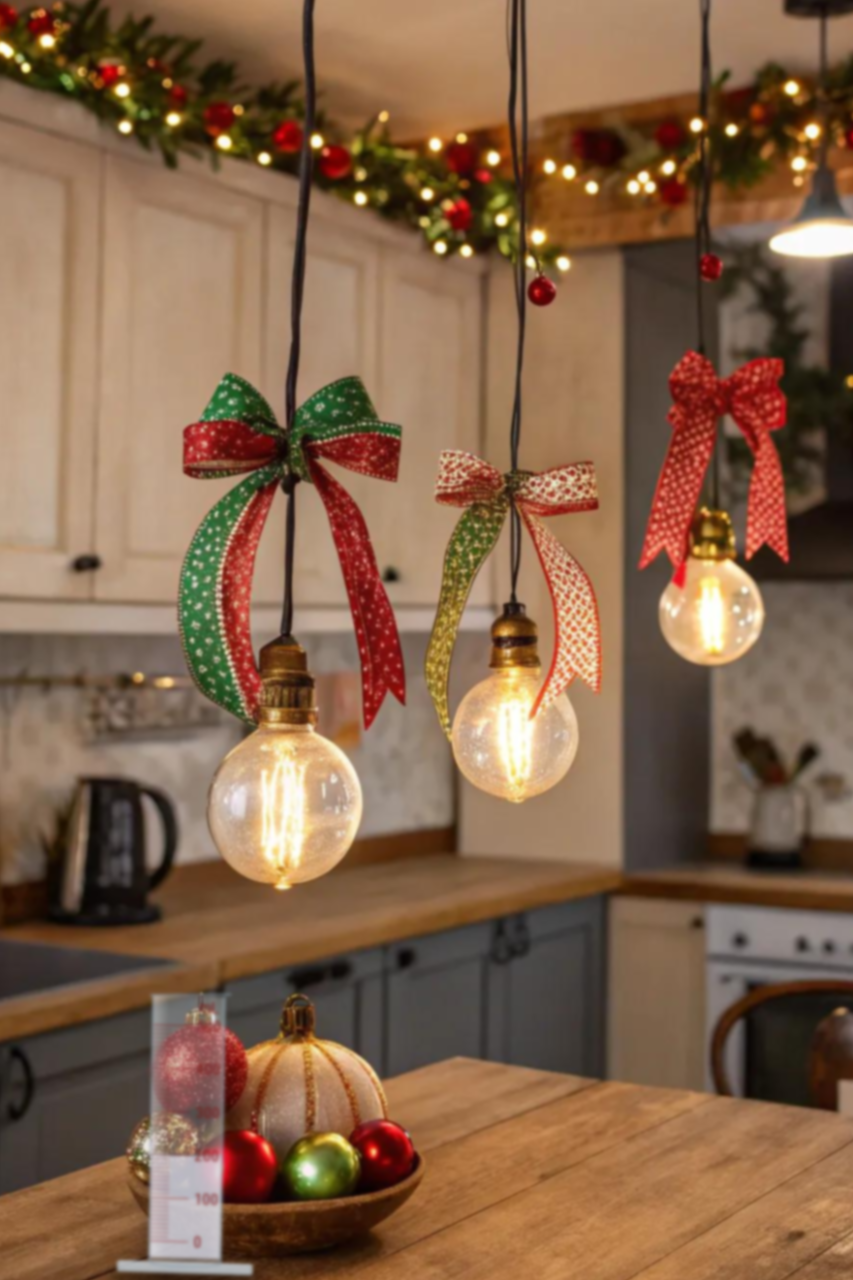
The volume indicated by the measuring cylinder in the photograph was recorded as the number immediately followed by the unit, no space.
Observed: 200mL
